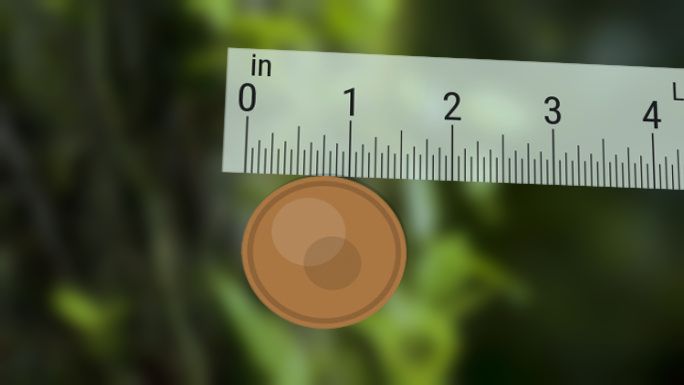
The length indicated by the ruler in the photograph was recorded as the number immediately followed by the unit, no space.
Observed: 1.5625in
